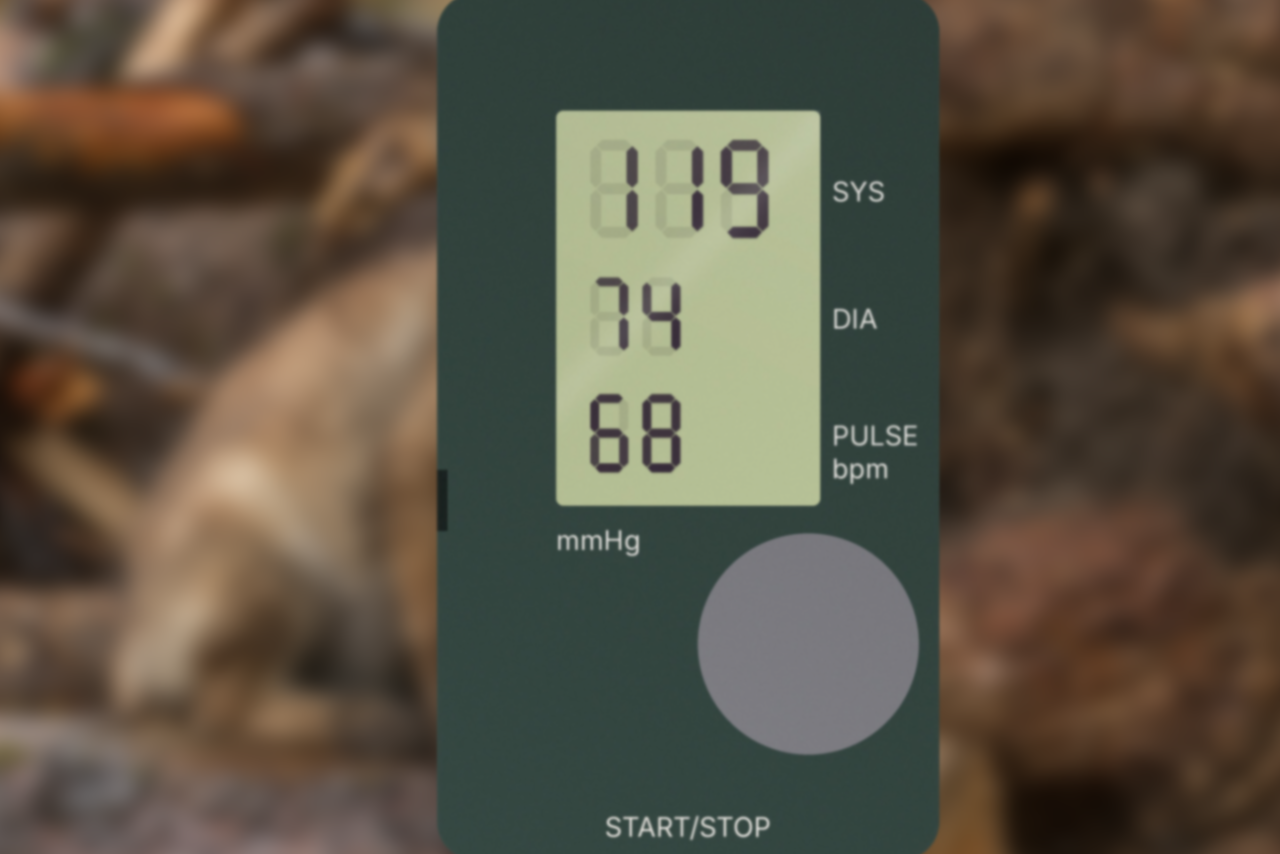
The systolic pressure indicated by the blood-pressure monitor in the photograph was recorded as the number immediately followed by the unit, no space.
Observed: 119mmHg
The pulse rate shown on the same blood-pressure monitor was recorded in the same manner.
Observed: 68bpm
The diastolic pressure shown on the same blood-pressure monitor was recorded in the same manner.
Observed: 74mmHg
